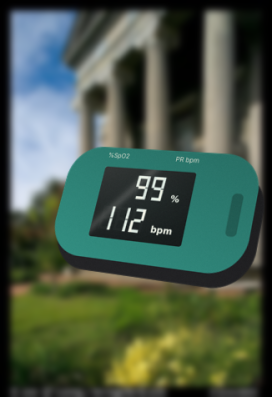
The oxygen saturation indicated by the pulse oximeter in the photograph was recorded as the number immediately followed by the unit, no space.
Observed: 99%
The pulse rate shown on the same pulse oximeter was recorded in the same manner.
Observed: 112bpm
